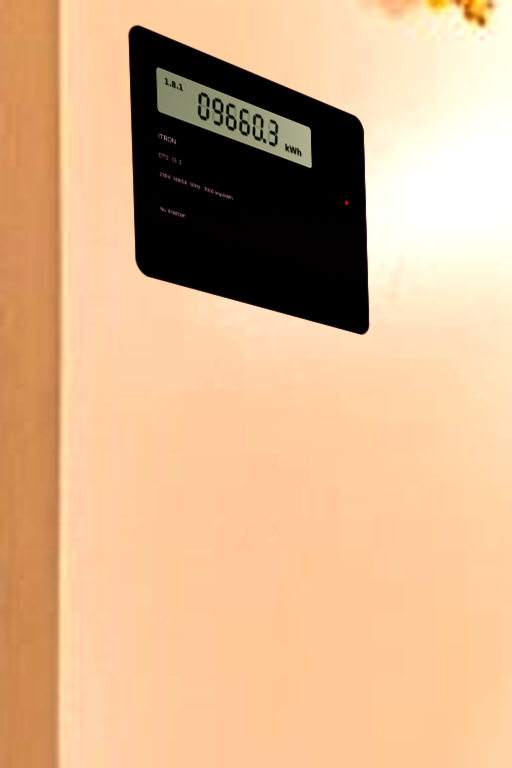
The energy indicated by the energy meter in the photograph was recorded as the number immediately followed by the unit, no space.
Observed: 9660.3kWh
